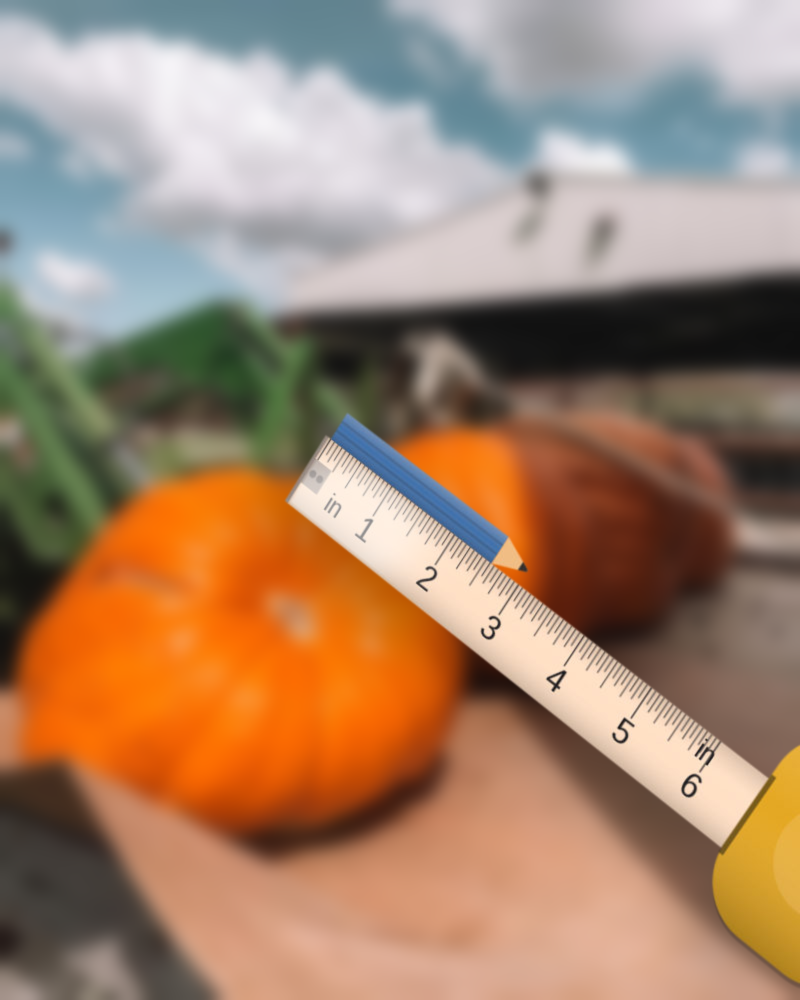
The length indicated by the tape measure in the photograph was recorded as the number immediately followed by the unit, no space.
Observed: 3in
